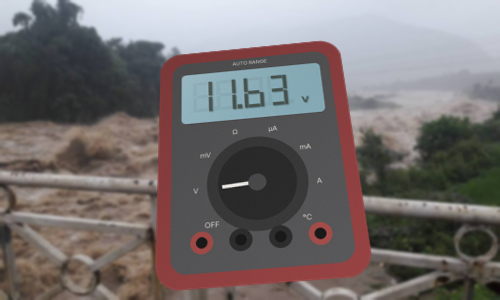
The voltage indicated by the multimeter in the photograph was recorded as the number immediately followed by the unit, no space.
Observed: 11.63V
